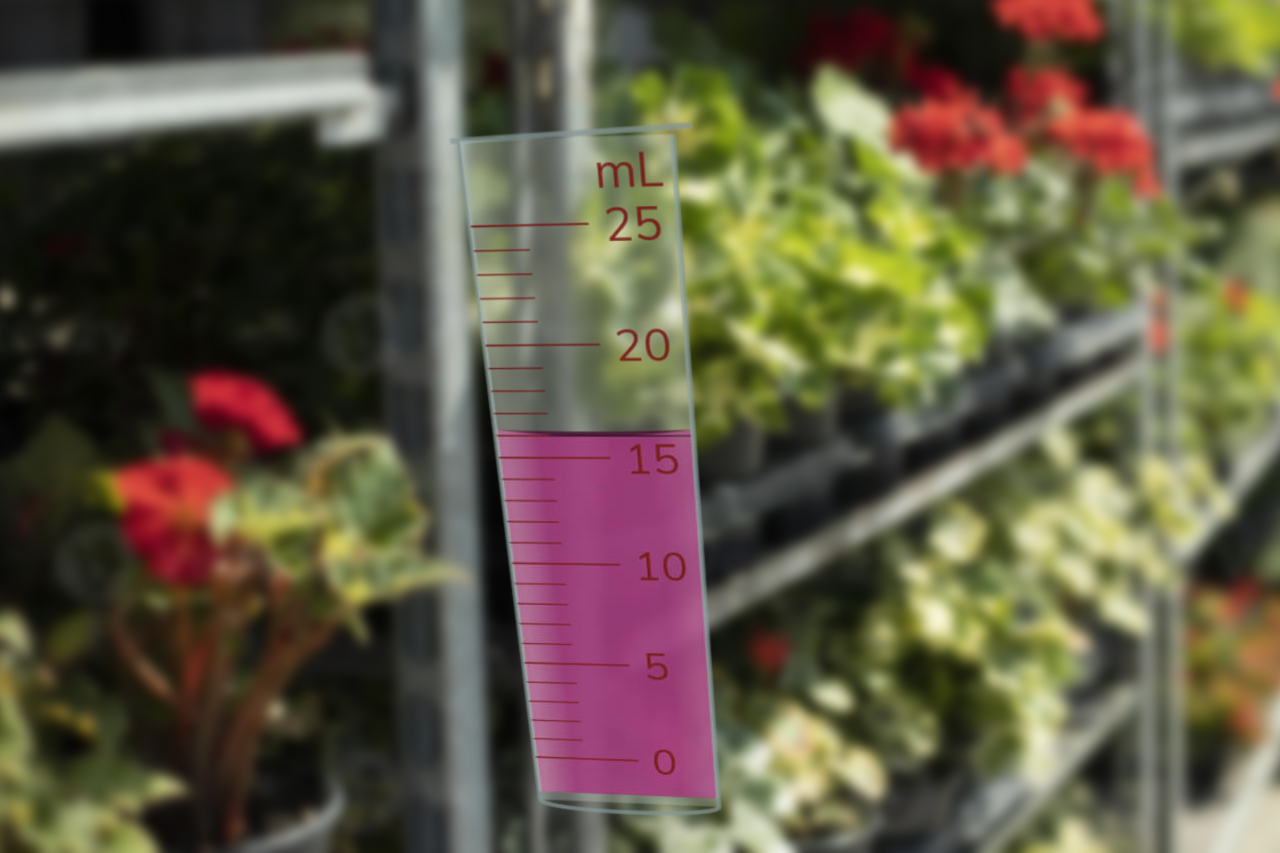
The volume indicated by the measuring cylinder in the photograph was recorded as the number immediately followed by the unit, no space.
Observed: 16mL
